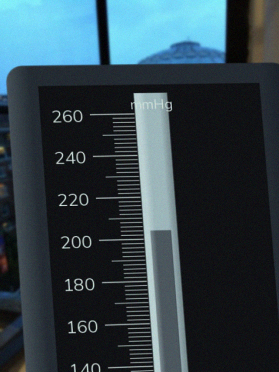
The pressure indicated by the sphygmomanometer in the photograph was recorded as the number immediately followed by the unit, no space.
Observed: 204mmHg
